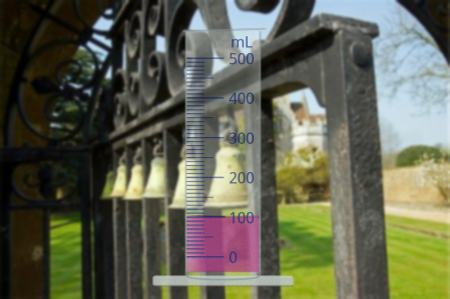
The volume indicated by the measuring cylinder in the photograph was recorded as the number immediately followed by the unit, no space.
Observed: 100mL
